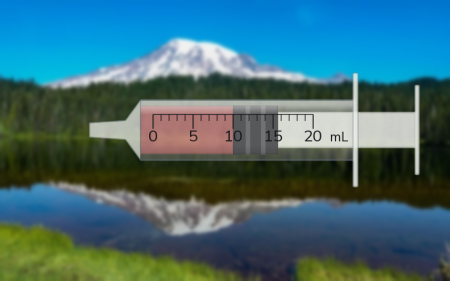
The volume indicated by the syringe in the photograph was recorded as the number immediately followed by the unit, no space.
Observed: 10mL
